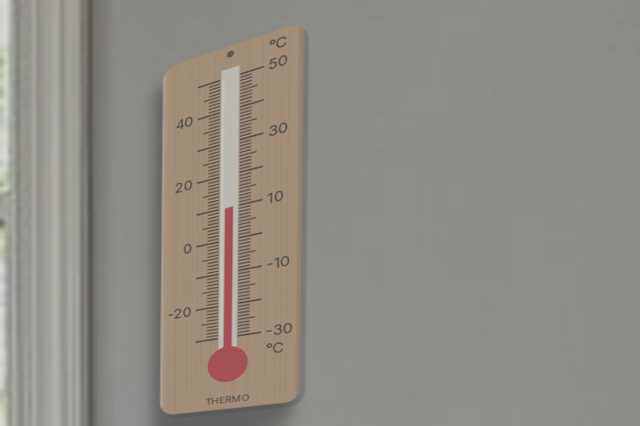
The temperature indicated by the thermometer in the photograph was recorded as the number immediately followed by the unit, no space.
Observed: 10°C
